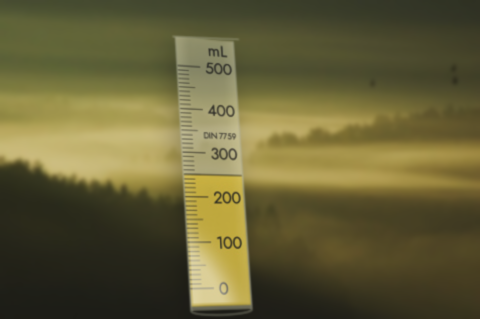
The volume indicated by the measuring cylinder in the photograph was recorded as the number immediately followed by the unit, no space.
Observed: 250mL
